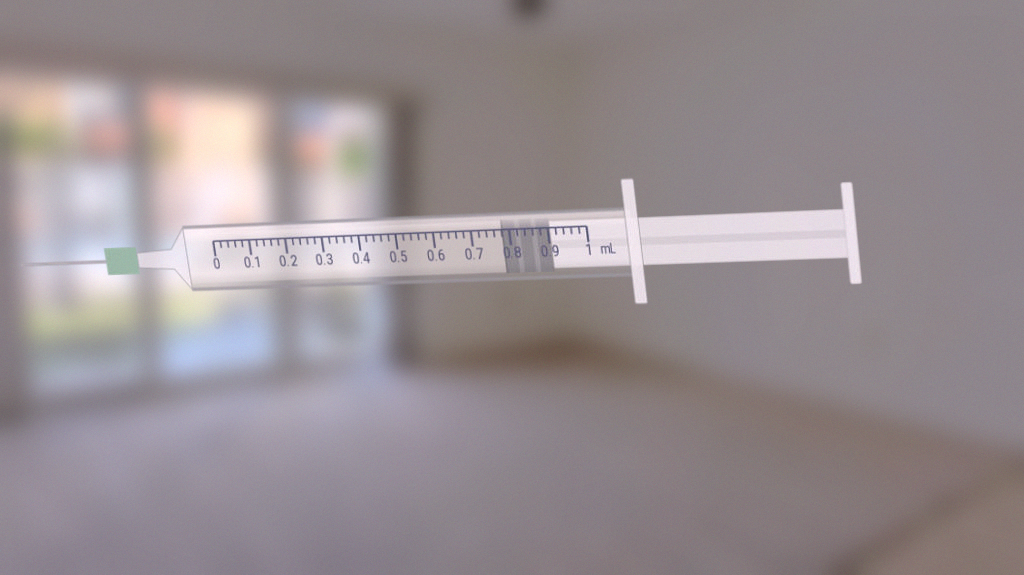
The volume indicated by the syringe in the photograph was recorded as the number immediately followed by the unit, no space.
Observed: 0.78mL
